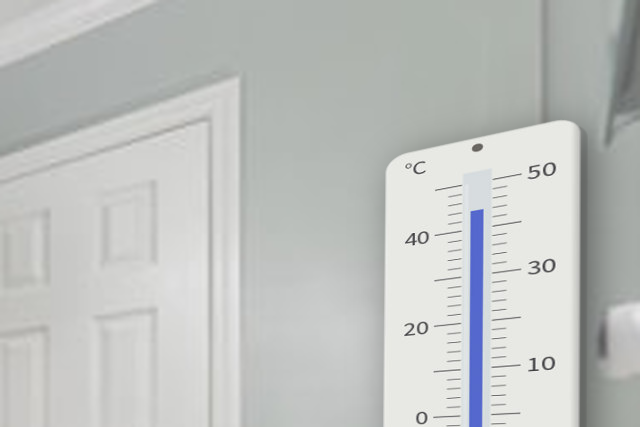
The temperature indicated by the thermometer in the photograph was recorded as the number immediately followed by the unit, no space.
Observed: 44°C
